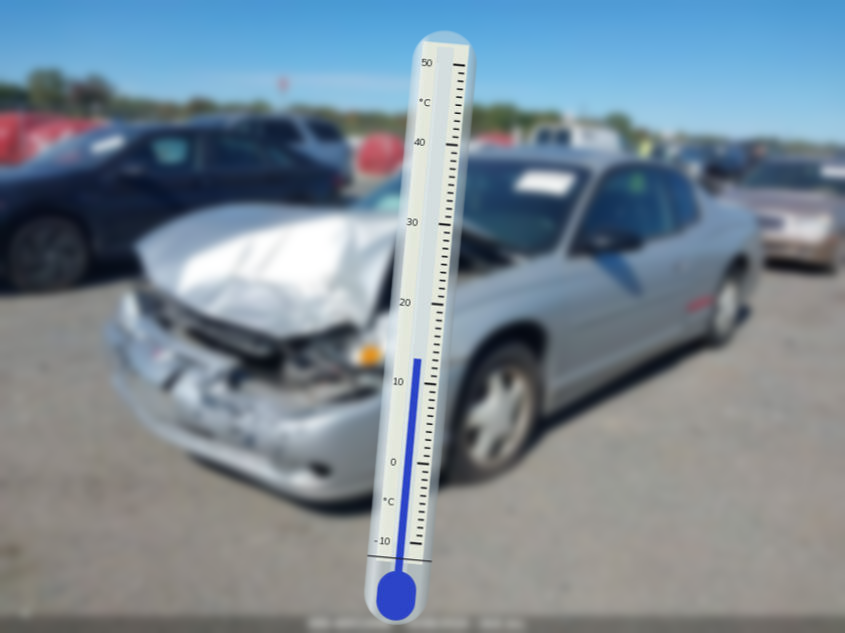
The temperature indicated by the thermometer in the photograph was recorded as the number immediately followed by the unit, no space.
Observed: 13°C
